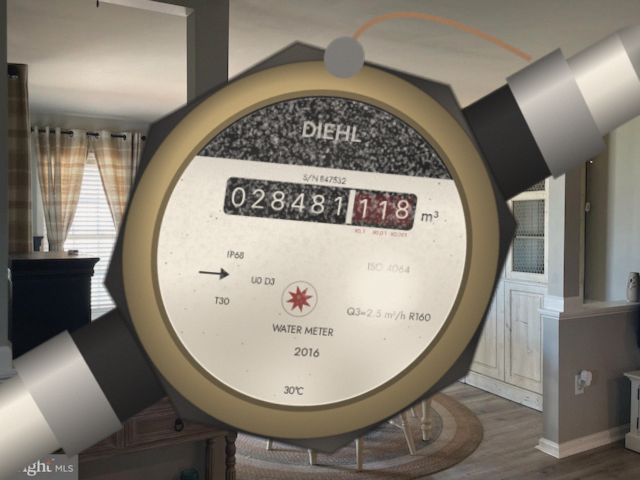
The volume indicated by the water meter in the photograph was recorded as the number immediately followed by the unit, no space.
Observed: 28481.118m³
